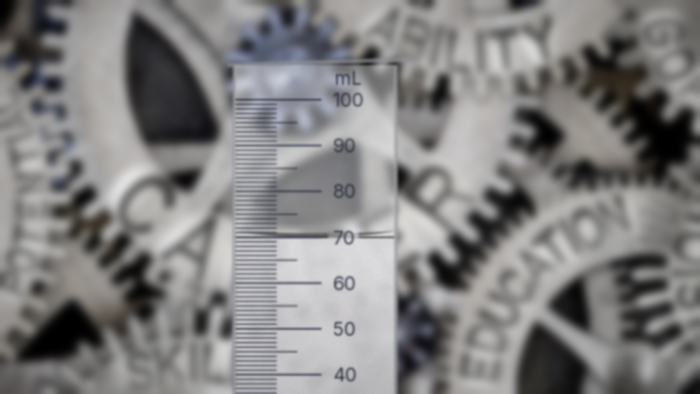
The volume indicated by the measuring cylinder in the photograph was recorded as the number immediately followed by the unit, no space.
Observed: 70mL
